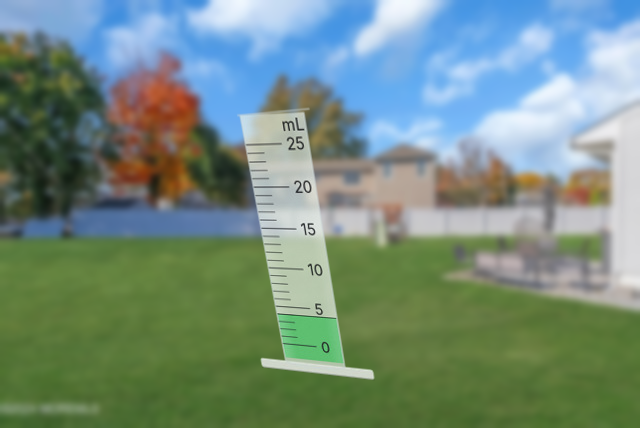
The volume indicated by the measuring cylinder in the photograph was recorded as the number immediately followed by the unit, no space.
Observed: 4mL
